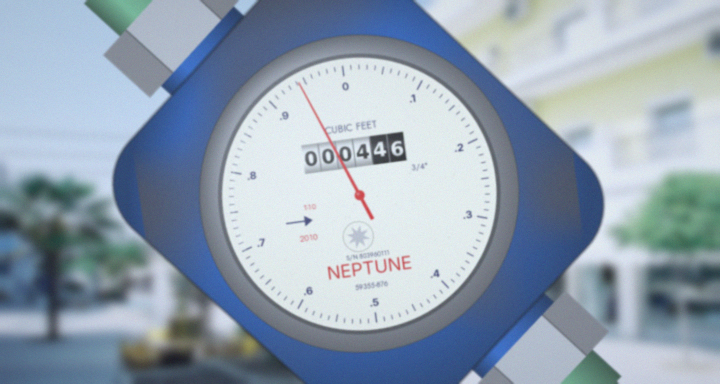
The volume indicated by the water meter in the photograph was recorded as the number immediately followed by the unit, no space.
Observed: 445.94ft³
